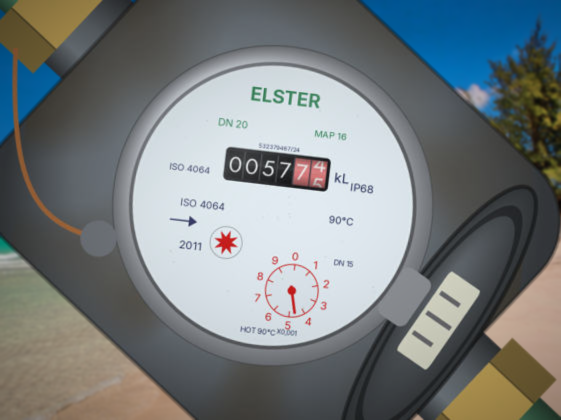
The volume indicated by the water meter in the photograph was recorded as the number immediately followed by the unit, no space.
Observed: 57.744kL
